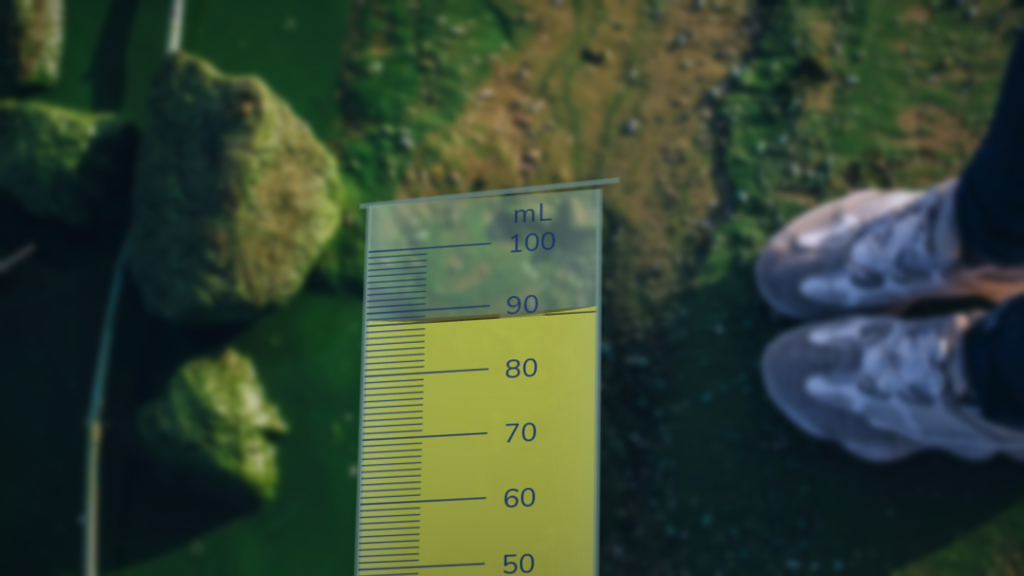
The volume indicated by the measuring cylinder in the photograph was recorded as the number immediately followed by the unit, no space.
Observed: 88mL
